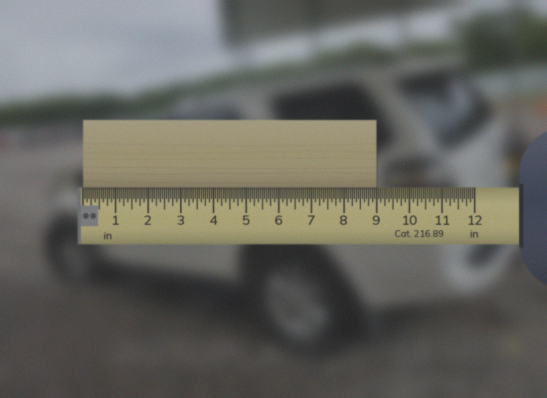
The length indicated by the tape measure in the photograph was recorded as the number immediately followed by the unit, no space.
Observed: 9in
